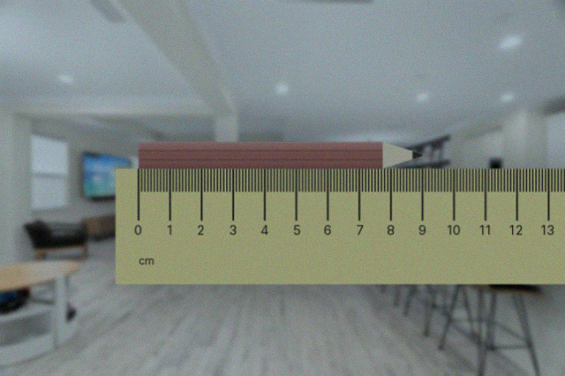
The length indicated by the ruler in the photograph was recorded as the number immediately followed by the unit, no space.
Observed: 9cm
